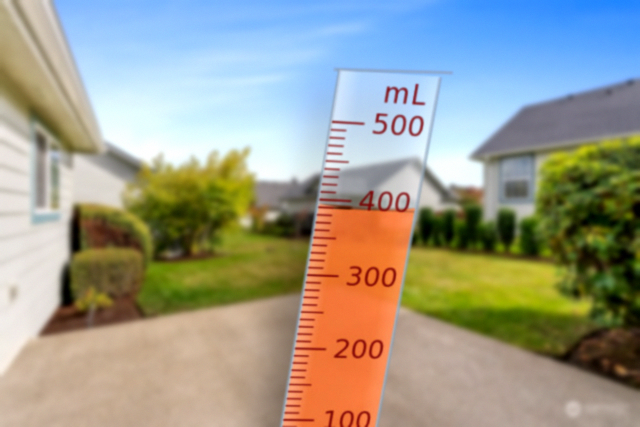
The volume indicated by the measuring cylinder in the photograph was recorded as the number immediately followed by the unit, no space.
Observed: 390mL
